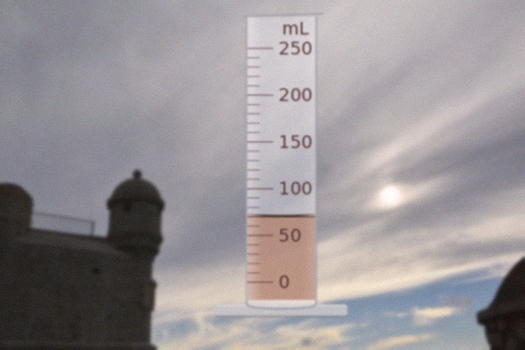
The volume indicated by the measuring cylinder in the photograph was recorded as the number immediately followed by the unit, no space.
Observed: 70mL
